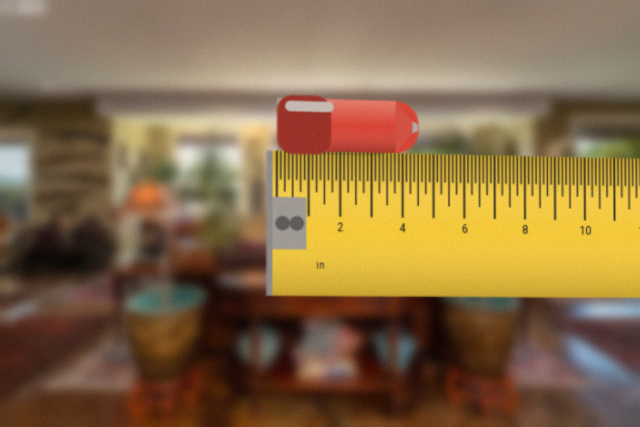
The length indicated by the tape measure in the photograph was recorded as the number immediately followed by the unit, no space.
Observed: 4.5in
